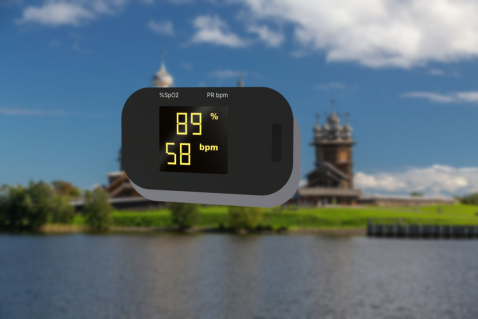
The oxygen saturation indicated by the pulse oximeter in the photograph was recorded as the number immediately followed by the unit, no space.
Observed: 89%
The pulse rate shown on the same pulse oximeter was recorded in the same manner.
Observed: 58bpm
